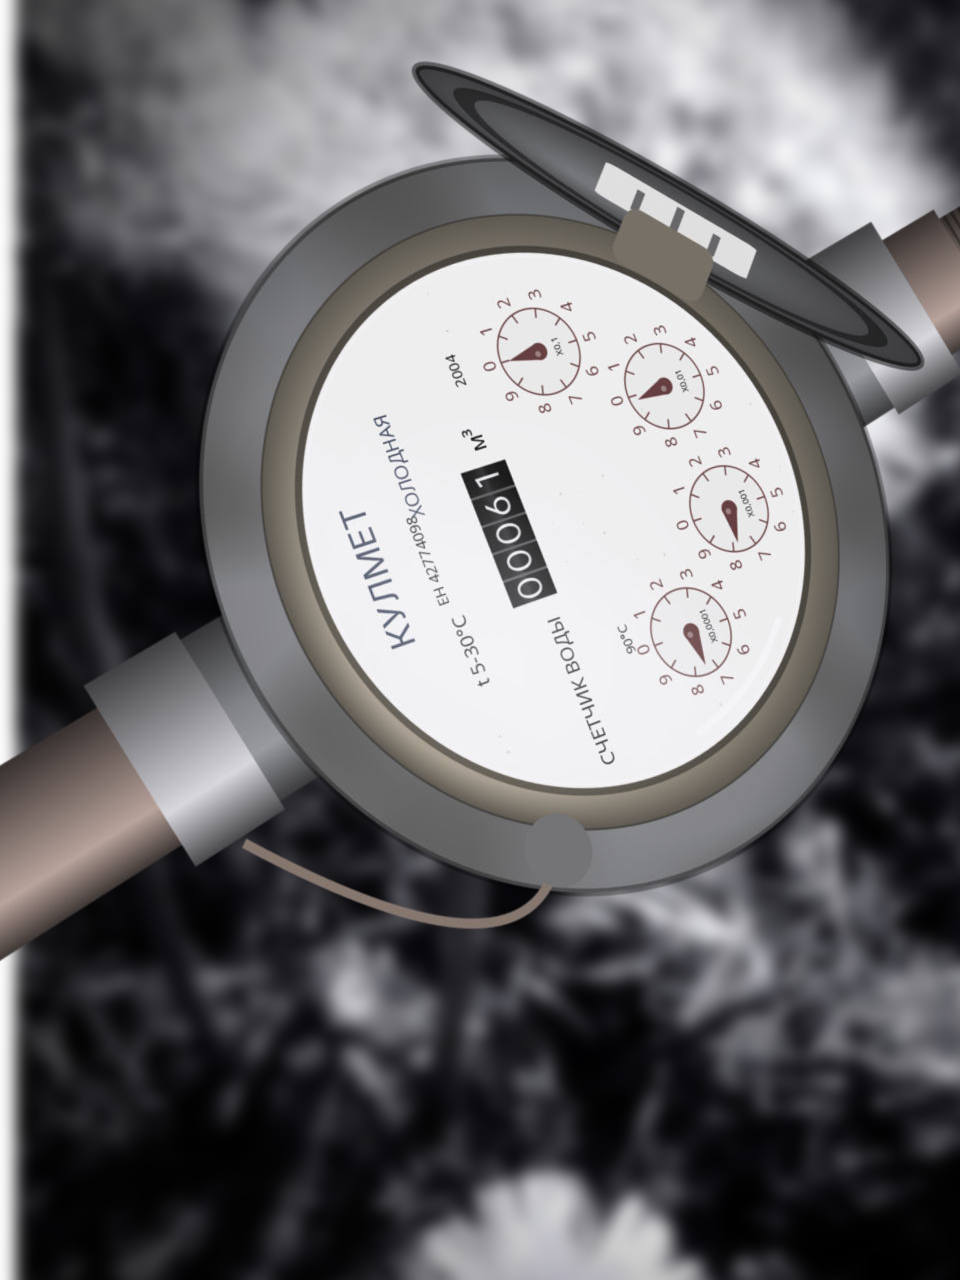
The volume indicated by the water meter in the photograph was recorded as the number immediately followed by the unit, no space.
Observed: 60.9977m³
